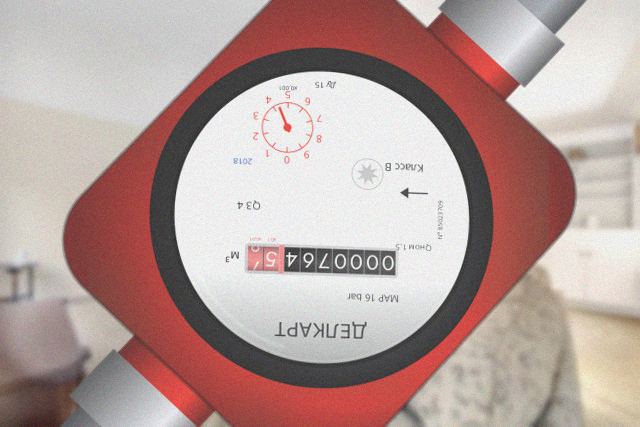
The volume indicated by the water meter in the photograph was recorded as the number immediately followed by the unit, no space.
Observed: 764.574m³
